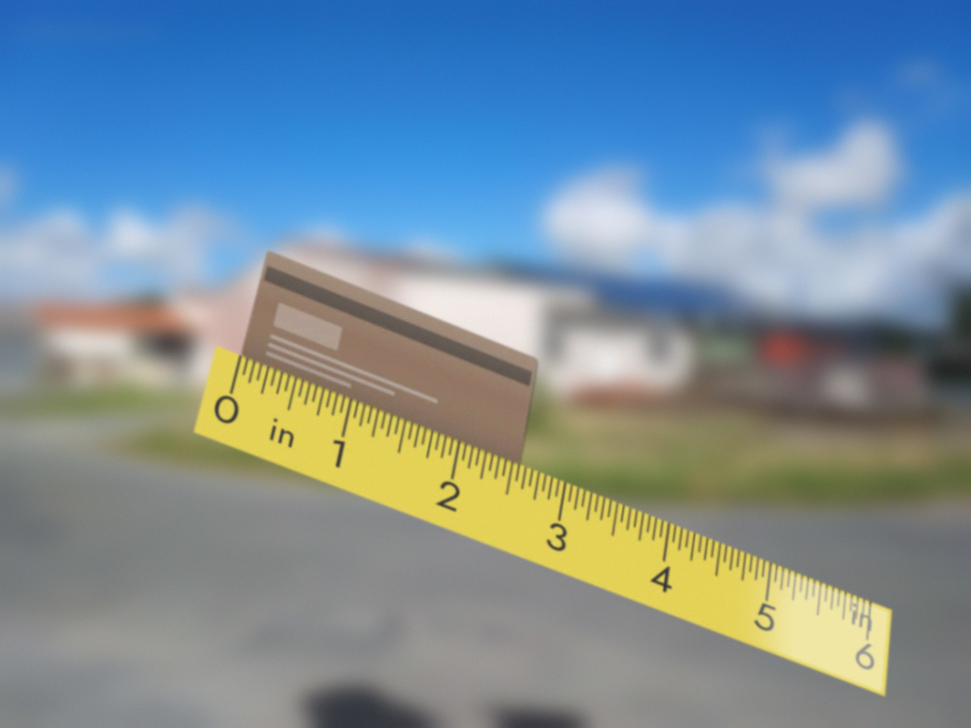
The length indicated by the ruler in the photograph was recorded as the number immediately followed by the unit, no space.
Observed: 2.5625in
